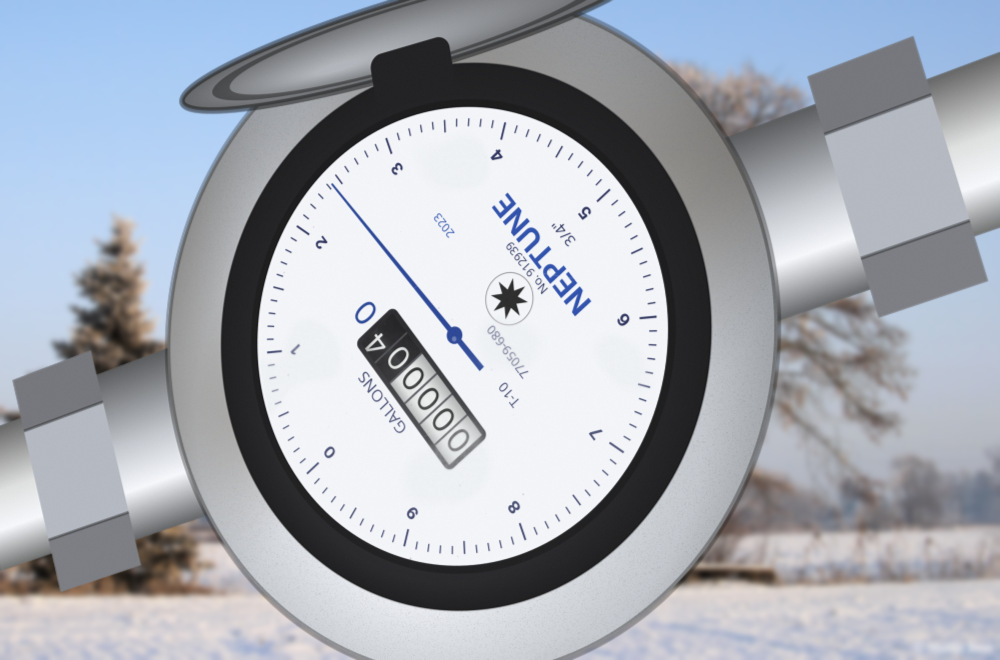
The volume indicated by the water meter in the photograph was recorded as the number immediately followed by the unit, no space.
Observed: 42.4gal
